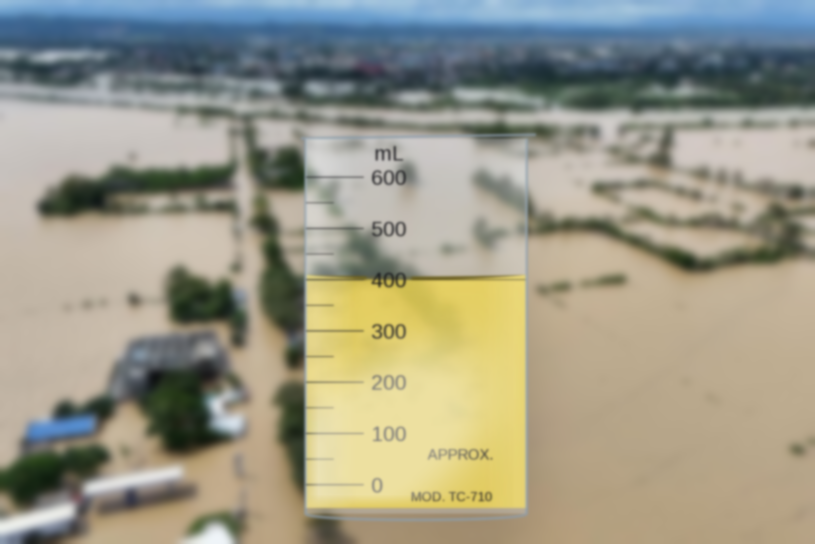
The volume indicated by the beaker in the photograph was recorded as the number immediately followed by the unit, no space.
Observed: 400mL
